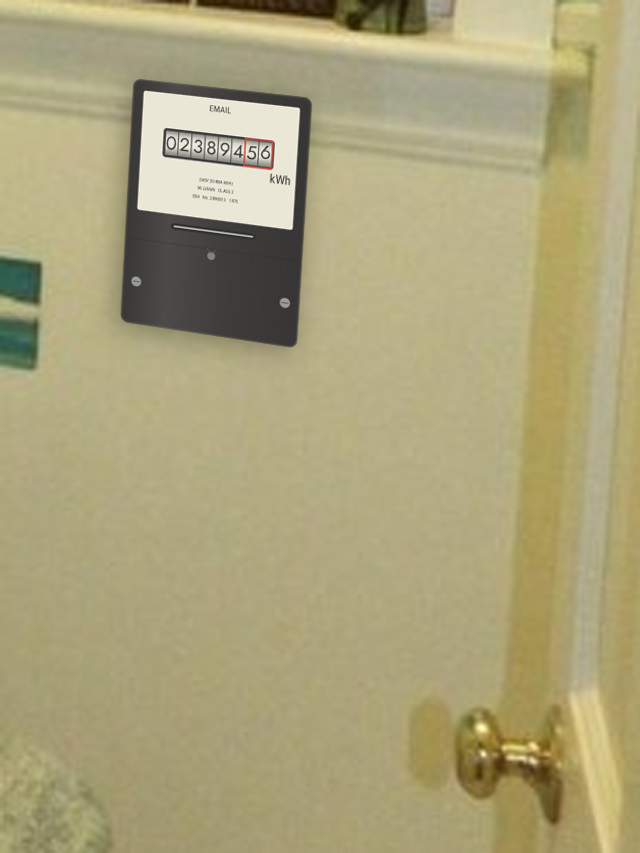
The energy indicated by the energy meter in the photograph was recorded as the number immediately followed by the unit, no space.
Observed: 23894.56kWh
